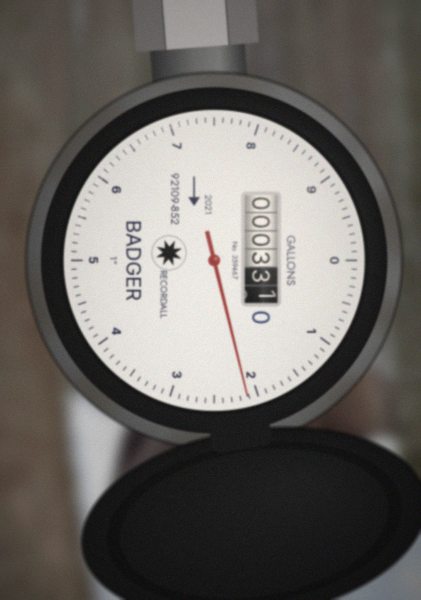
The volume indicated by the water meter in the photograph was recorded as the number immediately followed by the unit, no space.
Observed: 3312.1gal
